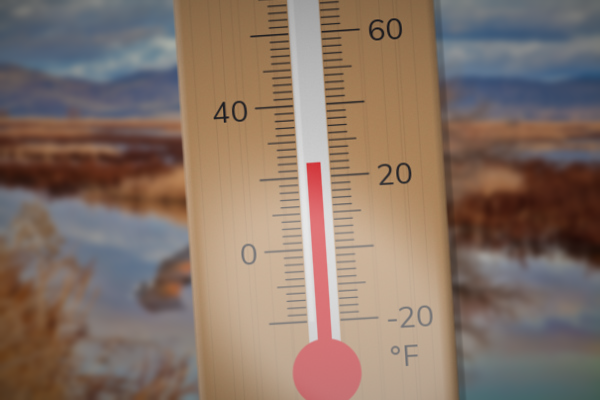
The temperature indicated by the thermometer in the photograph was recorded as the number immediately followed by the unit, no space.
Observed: 24°F
